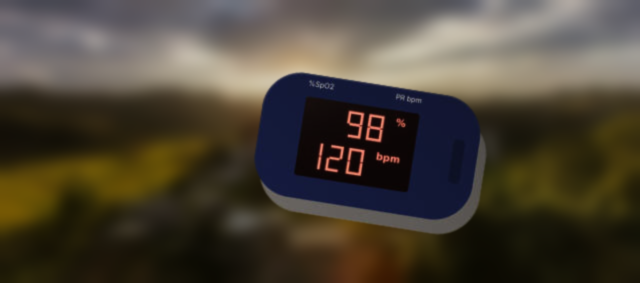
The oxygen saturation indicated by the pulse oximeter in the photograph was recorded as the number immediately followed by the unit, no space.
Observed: 98%
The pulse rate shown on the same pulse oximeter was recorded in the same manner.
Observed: 120bpm
